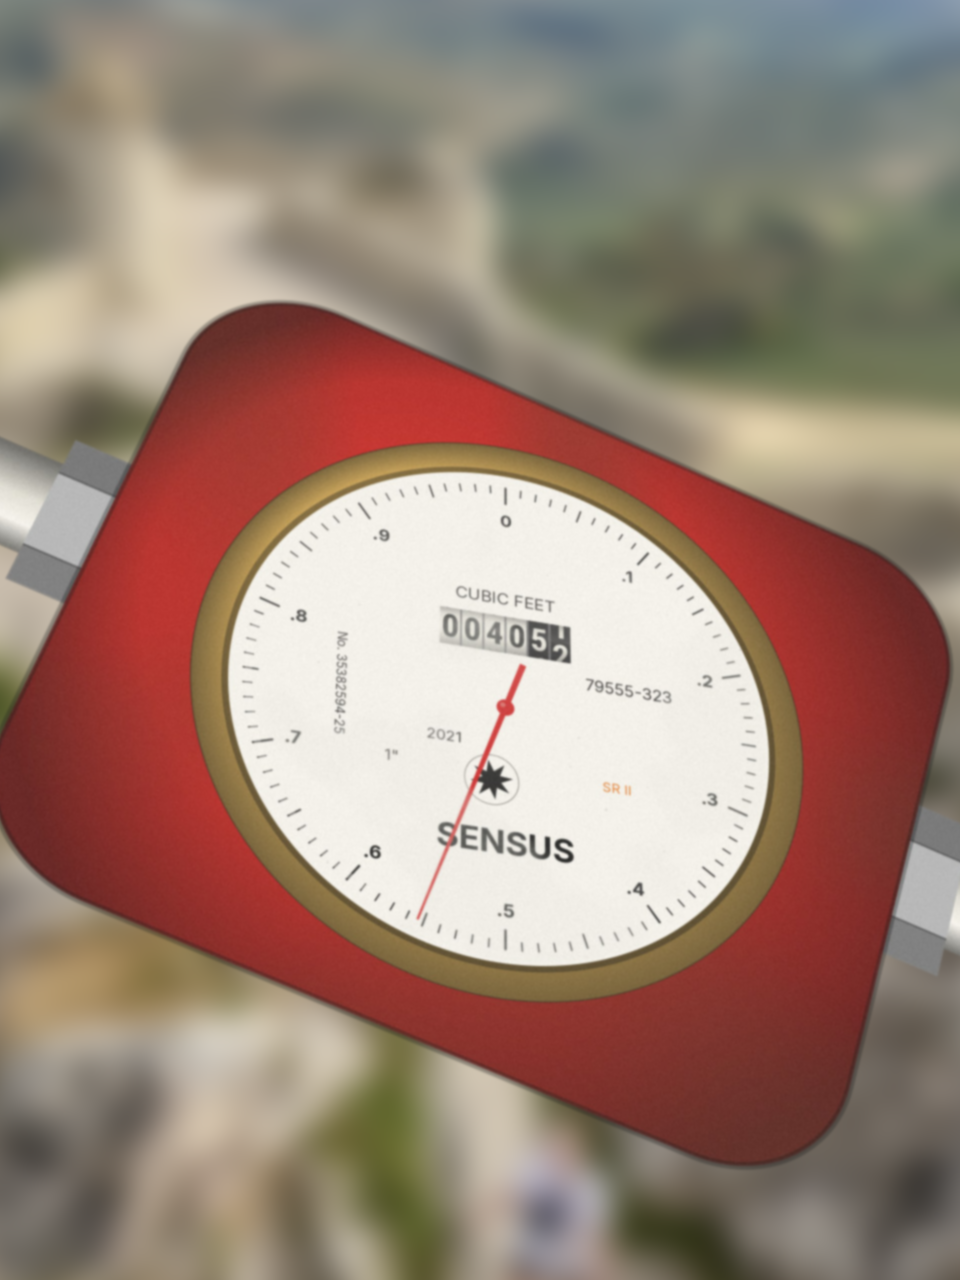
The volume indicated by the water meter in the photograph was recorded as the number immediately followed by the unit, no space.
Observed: 4051.55ft³
